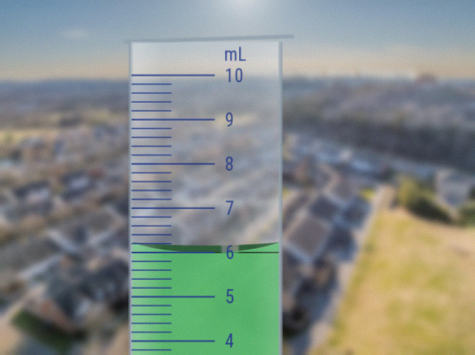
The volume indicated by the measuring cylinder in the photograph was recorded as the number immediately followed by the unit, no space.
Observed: 6mL
